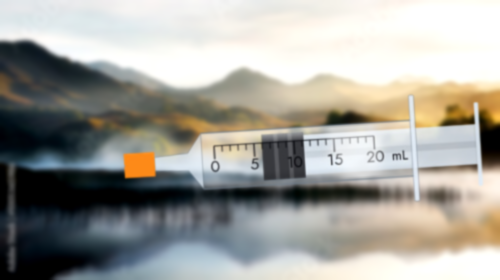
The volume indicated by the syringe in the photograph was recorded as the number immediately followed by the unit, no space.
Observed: 6mL
